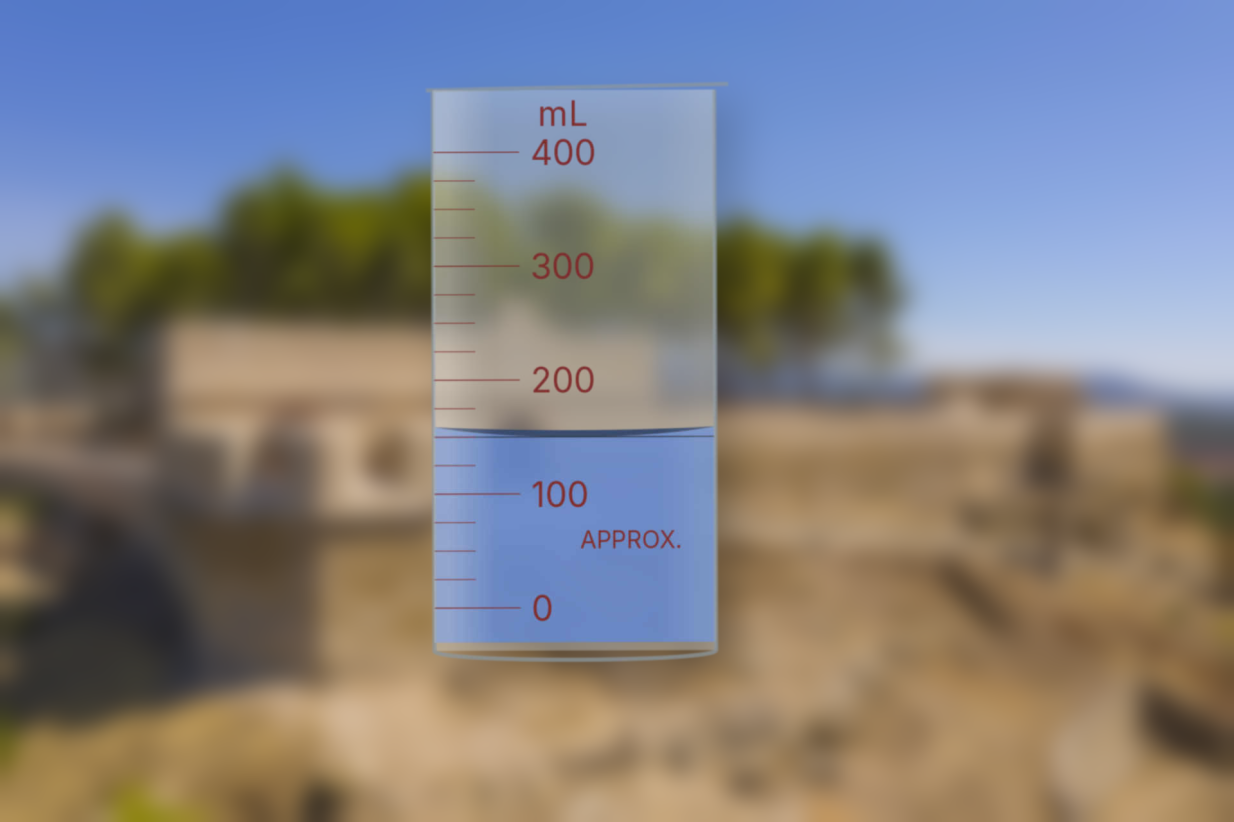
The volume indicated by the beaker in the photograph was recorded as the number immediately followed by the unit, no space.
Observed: 150mL
